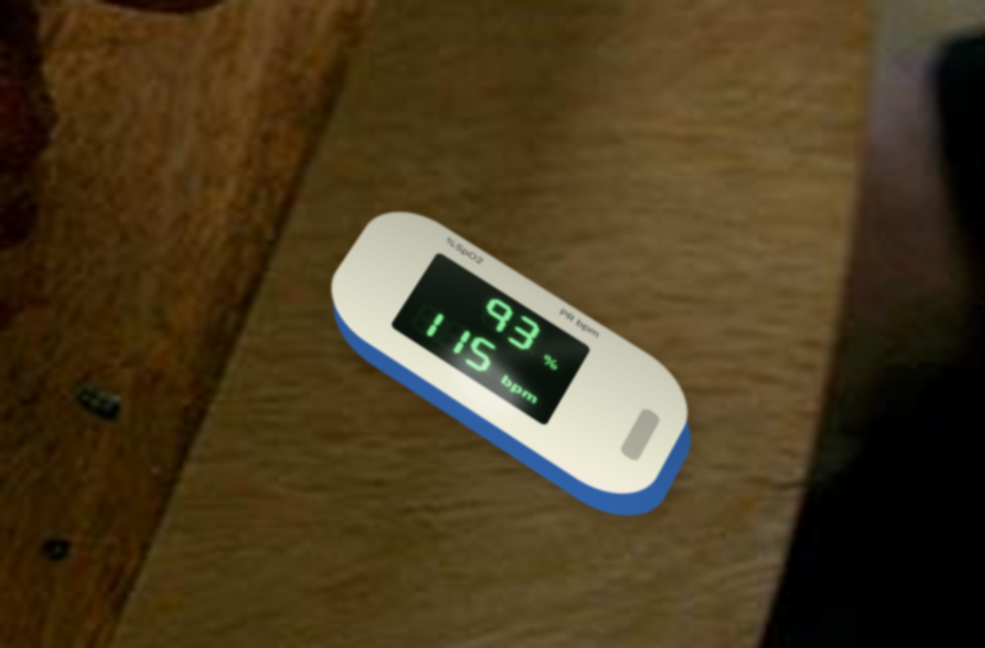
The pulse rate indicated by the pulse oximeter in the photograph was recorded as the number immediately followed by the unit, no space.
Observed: 115bpm
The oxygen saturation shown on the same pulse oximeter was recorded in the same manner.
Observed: 93%
